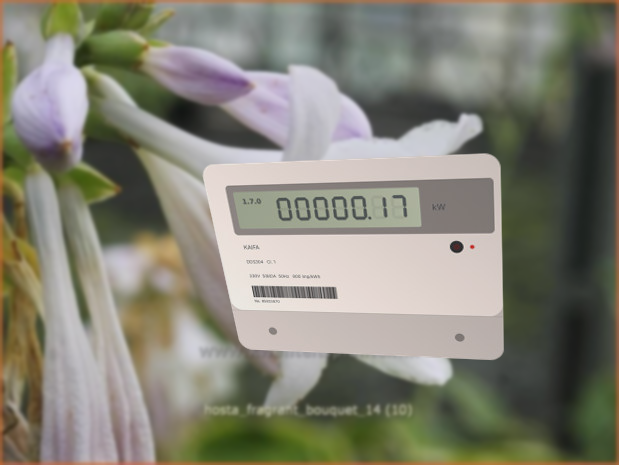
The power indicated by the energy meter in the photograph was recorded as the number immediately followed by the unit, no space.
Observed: 0.17kW
